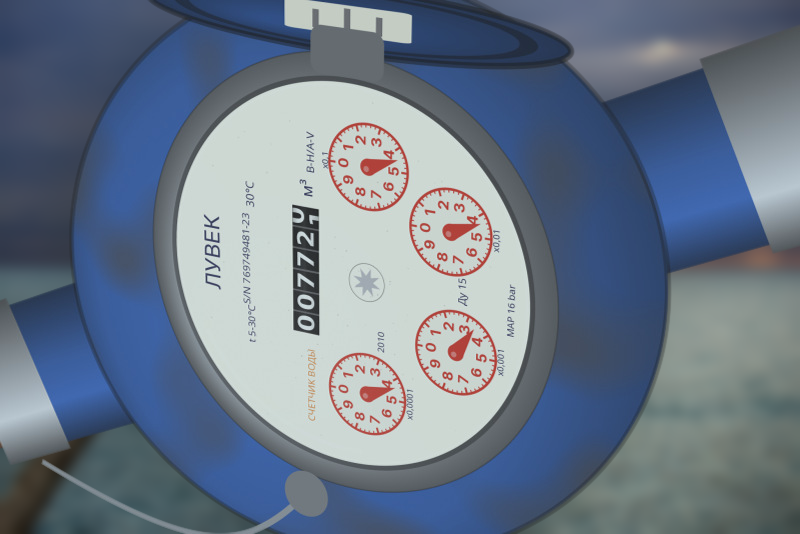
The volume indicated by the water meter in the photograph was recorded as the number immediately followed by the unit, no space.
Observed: 7720.4434m³
